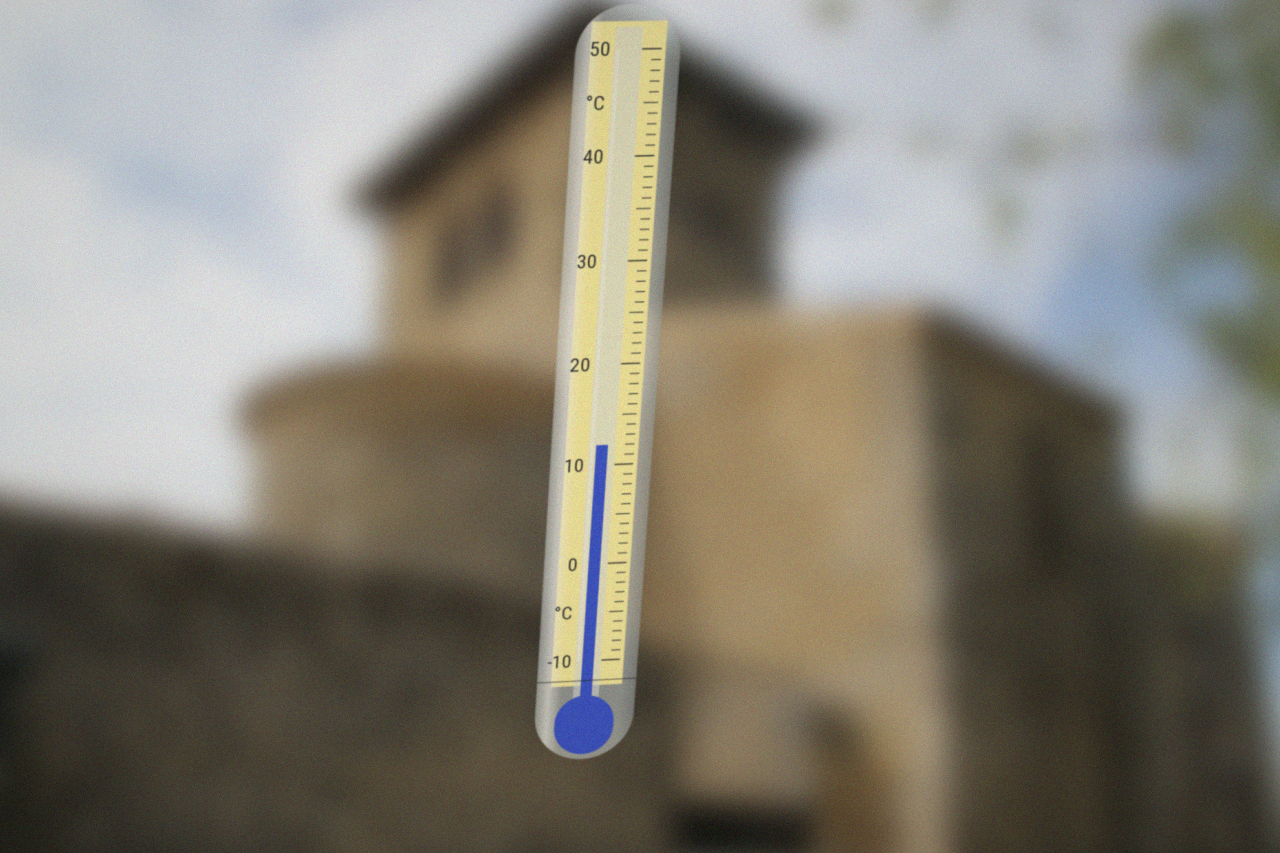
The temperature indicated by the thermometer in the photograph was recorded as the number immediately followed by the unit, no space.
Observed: 12°C
